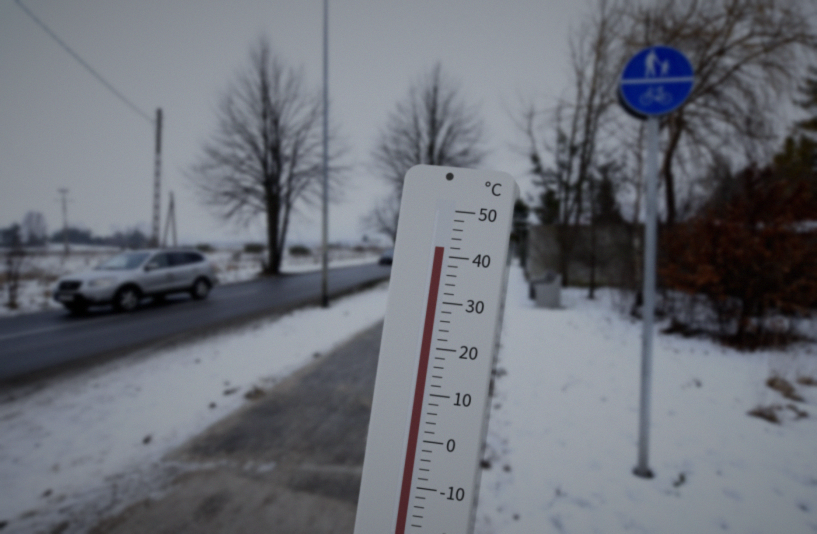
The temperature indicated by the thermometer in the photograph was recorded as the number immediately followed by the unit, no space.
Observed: 42°C
